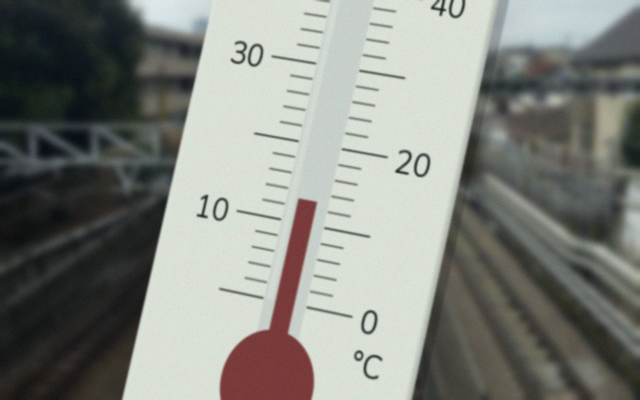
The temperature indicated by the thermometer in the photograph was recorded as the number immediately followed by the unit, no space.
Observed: 13°C
